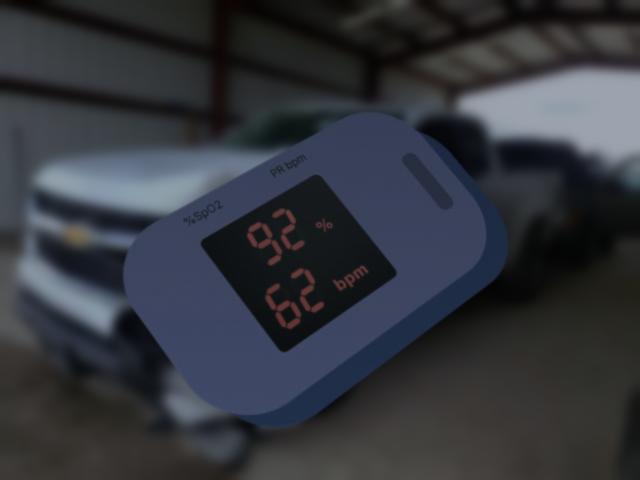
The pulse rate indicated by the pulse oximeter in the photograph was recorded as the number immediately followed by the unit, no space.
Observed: 62bpm
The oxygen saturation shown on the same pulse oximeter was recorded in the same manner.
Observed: 92%
